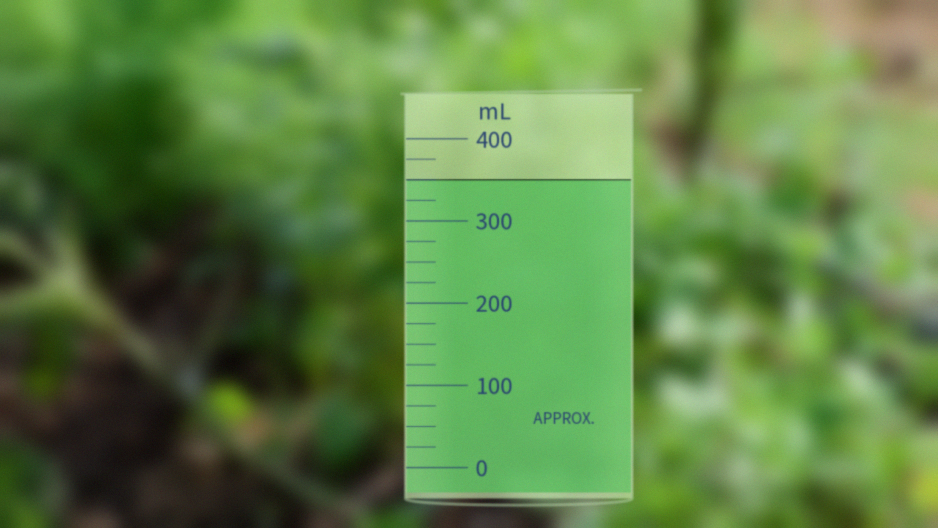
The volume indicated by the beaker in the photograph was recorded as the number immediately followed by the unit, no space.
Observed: 350mL
